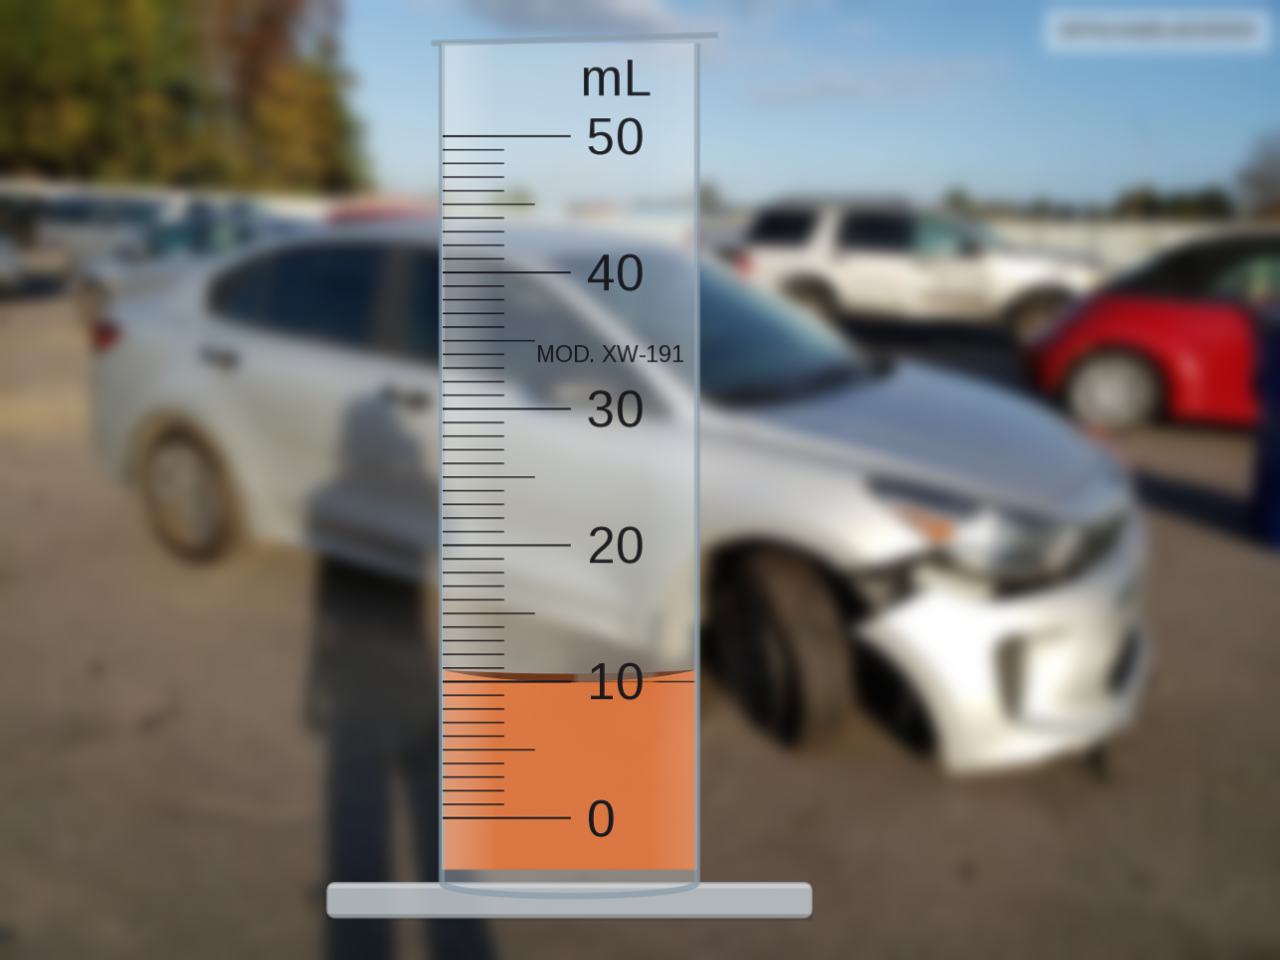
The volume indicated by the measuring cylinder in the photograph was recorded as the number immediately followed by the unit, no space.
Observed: 10mL
